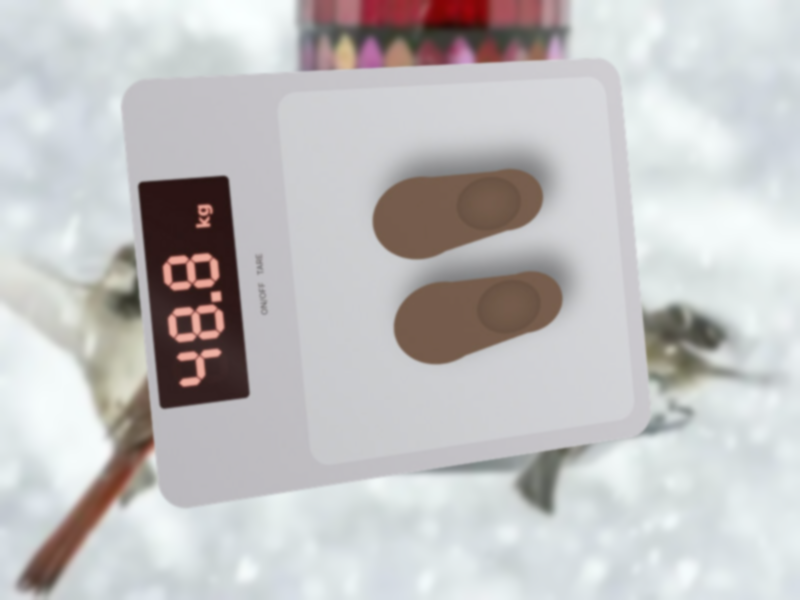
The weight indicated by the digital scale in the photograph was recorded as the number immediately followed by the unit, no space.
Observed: 48.8kg
